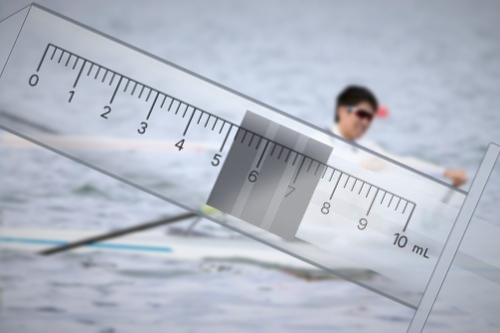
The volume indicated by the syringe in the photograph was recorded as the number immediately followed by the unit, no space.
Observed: 5.2mL
